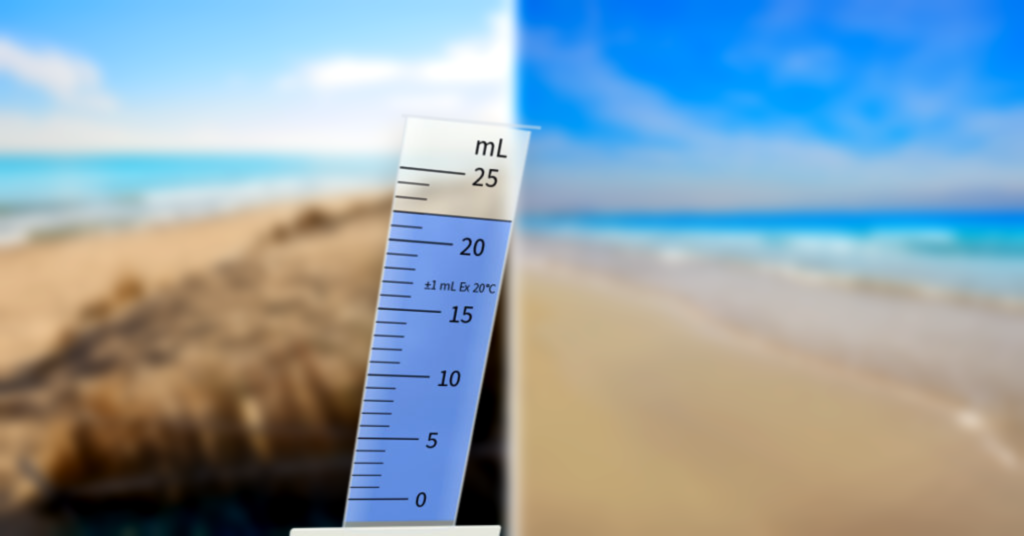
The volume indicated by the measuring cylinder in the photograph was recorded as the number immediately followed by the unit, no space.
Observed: 22mL
